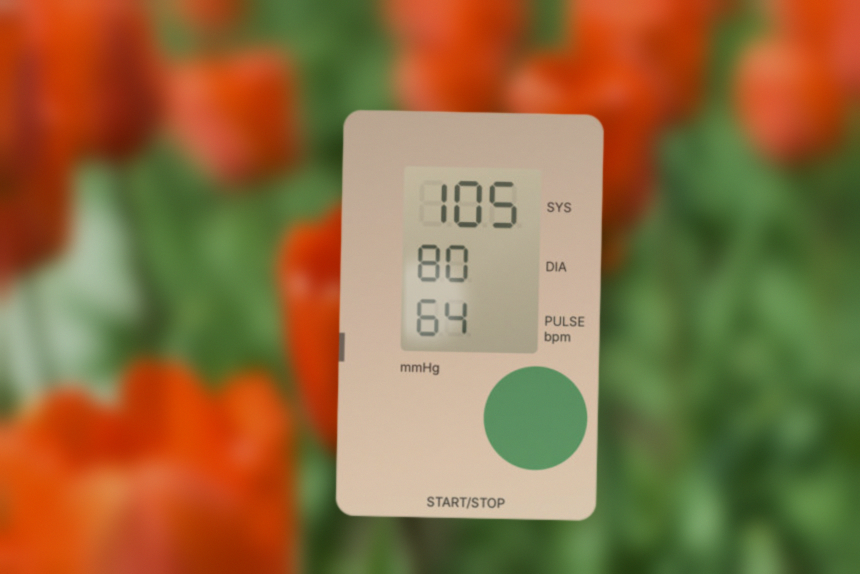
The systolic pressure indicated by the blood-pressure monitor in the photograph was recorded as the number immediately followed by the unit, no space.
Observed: 105mmHg
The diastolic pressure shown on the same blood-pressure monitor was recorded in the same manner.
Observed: 80mmHg
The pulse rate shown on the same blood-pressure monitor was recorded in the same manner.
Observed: 64bpm
